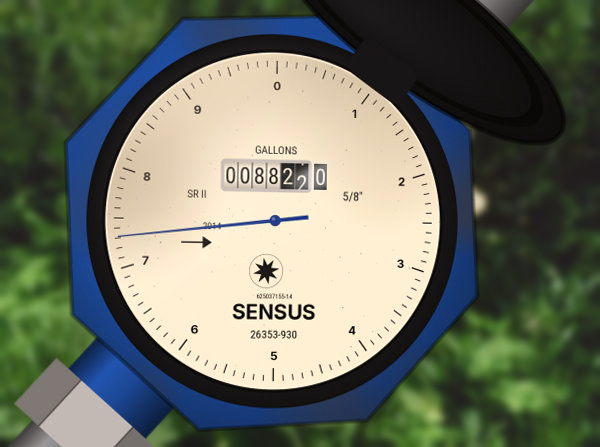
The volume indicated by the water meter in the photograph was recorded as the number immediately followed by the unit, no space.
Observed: 88217.3gal
